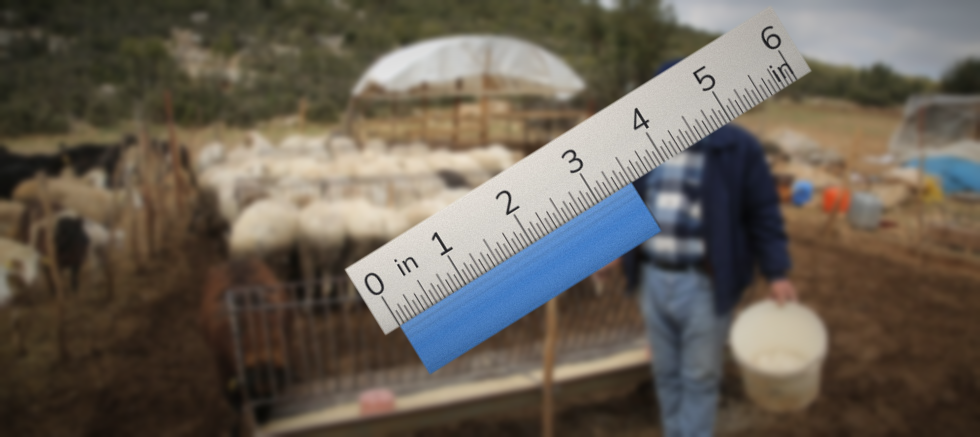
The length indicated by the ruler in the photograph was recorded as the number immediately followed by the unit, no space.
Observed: 3.5in
